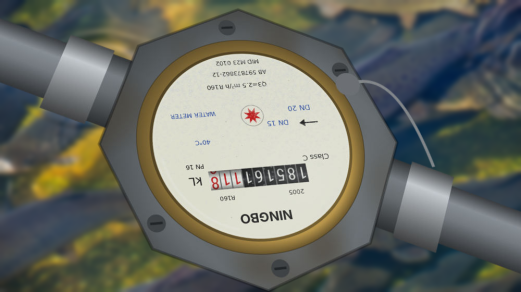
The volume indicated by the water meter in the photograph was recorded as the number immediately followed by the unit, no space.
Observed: 185161.118kL
